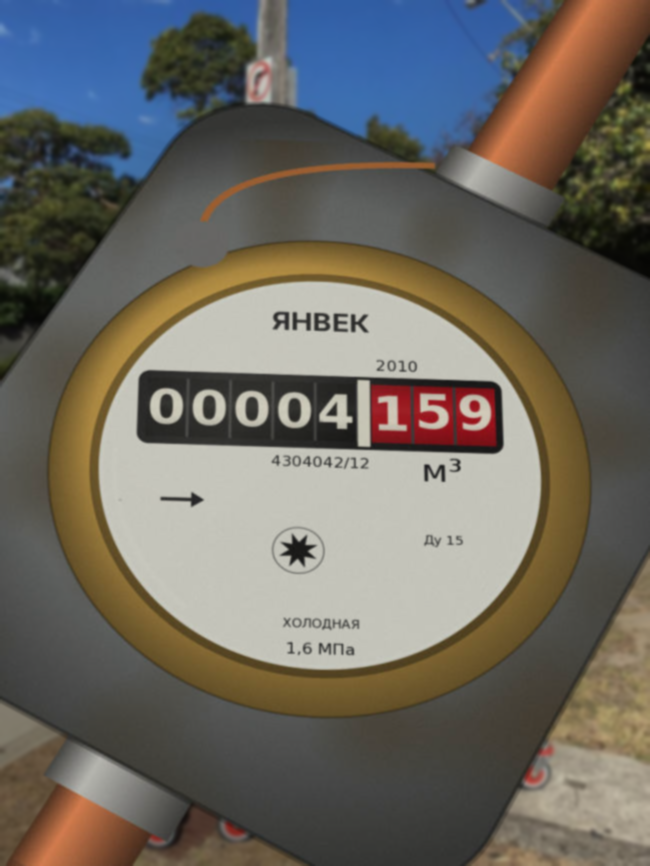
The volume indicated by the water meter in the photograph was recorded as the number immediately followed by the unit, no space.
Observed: 4.159m³
